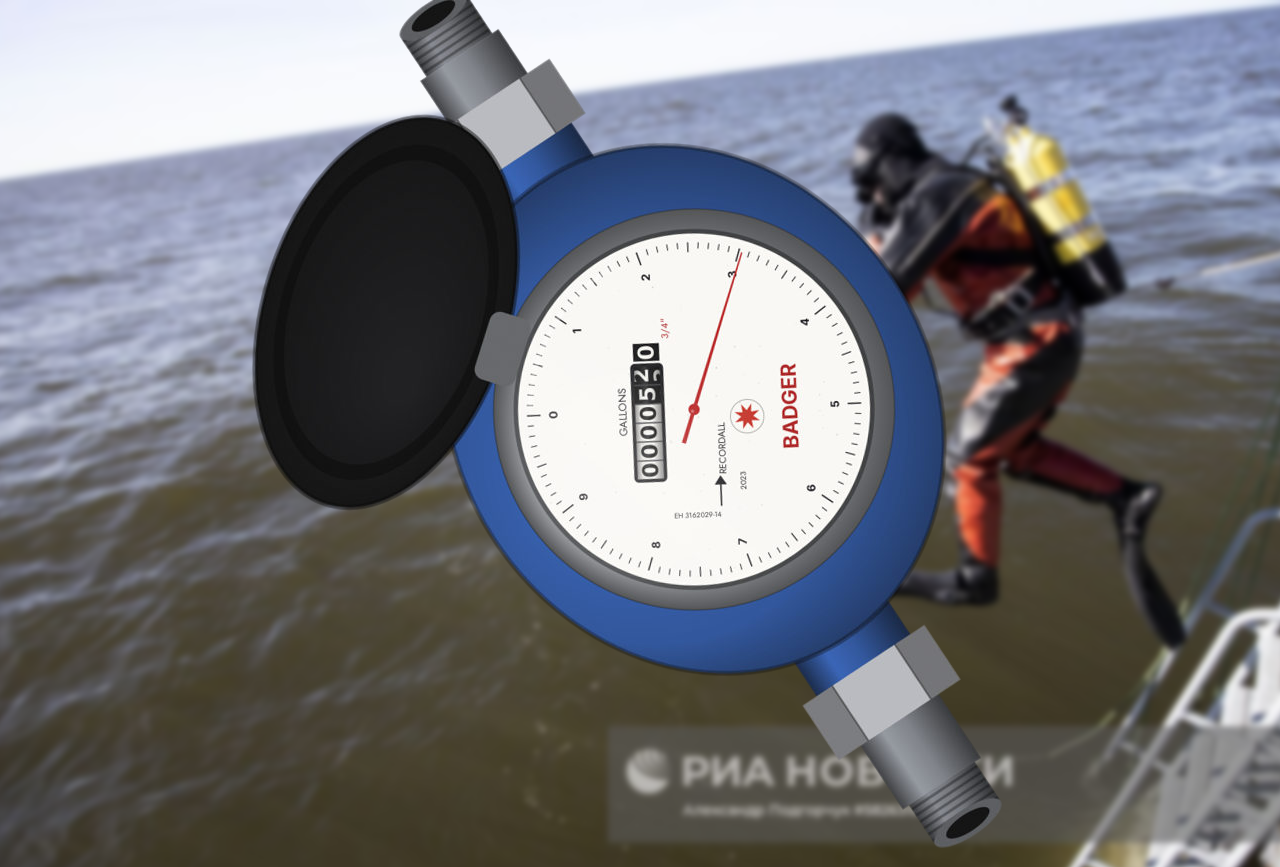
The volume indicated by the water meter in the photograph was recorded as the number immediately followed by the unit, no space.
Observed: 523.0gal
